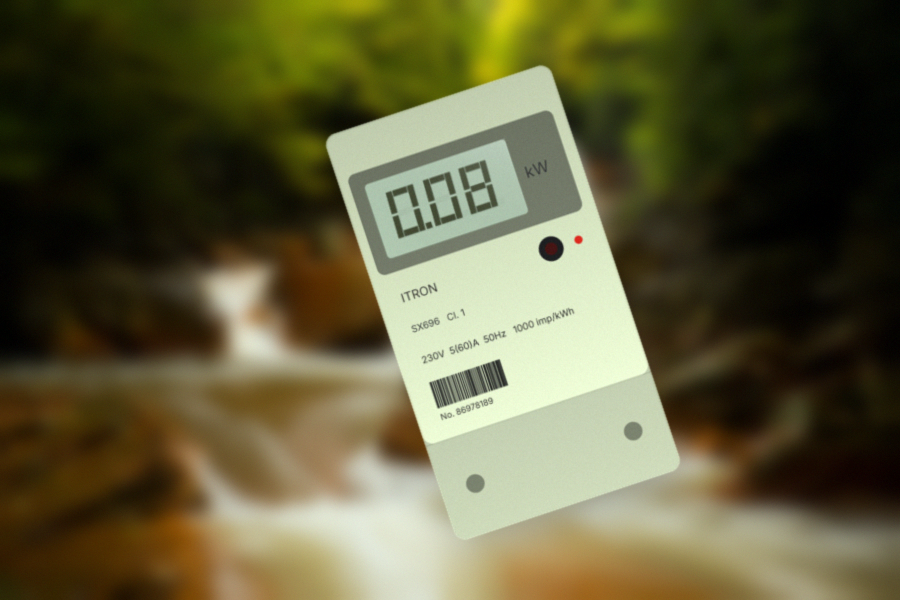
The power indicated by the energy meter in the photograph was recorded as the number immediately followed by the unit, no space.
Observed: 0.08kW
